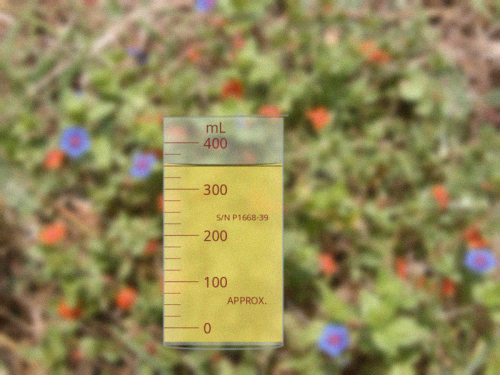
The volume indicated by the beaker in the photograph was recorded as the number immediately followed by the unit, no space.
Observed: 350mL
